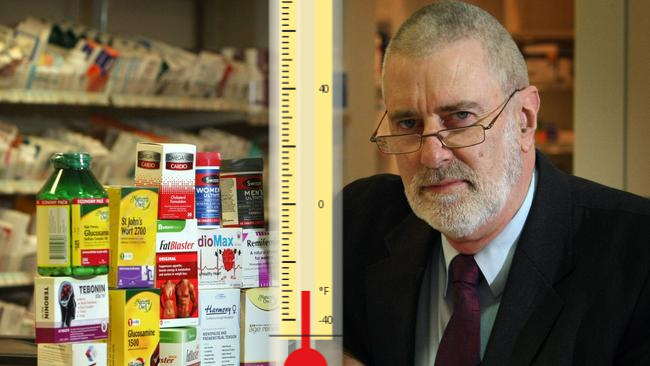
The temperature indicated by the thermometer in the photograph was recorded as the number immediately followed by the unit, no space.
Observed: -30°F
